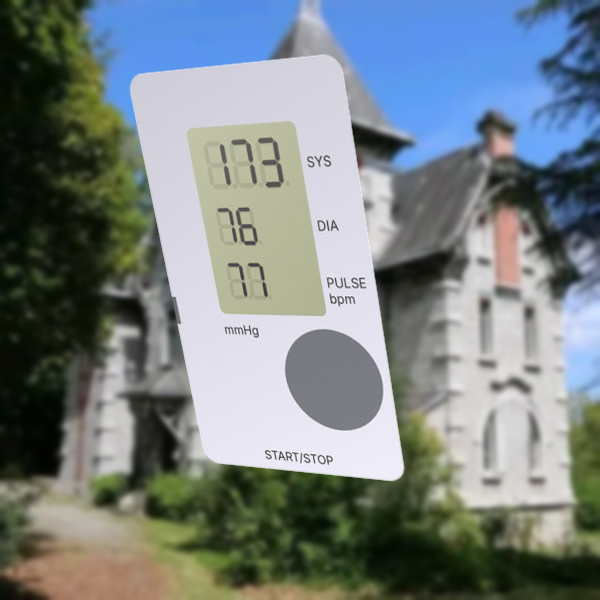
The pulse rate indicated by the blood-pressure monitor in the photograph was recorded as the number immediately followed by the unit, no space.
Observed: 77bpm
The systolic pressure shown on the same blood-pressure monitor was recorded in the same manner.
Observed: 173mmHg
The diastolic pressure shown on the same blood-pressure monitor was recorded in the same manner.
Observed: 76mmHg
